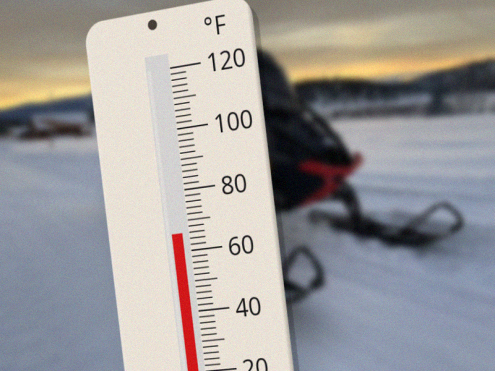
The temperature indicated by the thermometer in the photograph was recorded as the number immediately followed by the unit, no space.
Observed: 66°F
